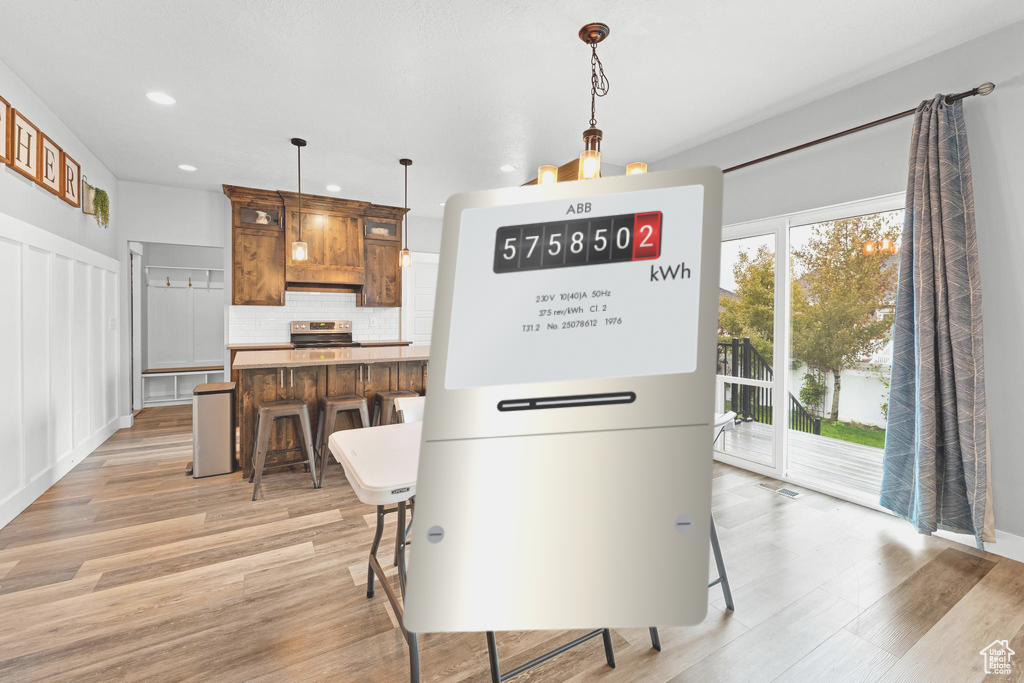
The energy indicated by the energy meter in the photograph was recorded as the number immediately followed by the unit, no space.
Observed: 575850.2kWh
